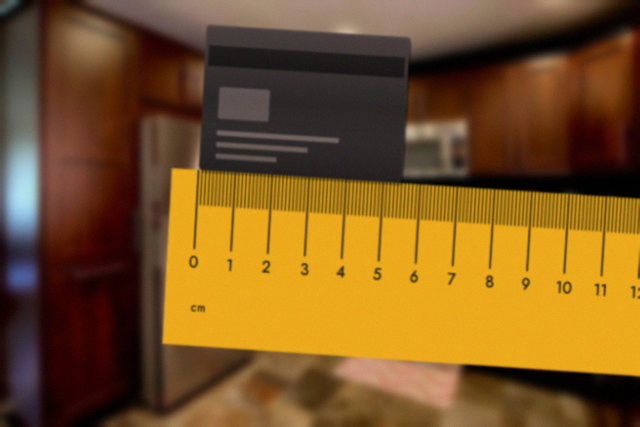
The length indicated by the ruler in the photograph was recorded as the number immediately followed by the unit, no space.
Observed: 5.5cm
